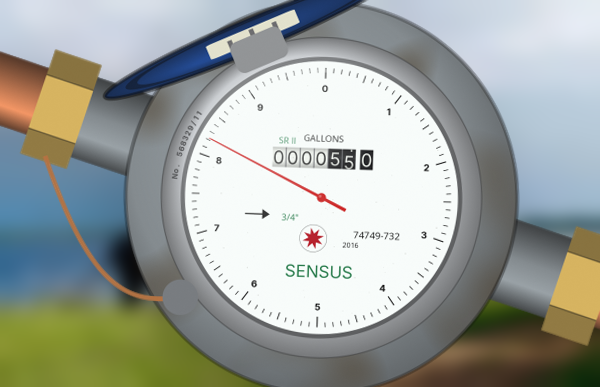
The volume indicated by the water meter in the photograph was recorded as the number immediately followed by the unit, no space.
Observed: 548.2gal
